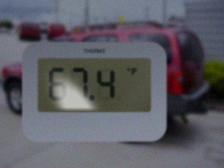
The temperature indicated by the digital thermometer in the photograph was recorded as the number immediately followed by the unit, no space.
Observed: 67.4°F
